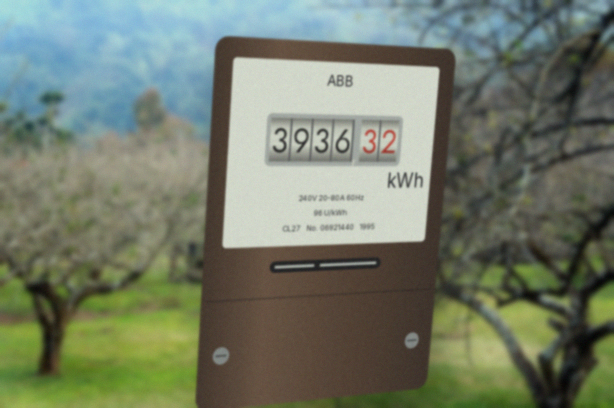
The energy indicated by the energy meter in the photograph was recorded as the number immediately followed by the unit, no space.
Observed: 3936.32kWh
